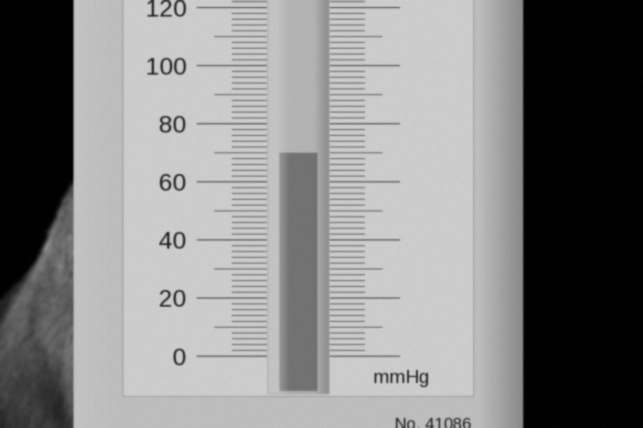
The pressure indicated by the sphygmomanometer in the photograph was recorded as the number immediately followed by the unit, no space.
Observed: 70mmHg
